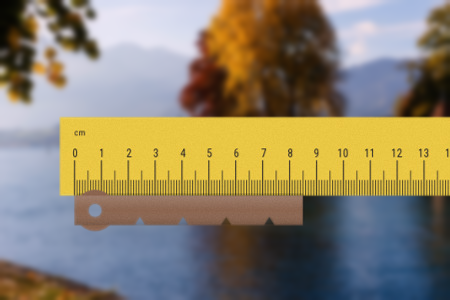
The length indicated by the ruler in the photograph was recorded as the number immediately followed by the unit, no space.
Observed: 8.5cm
